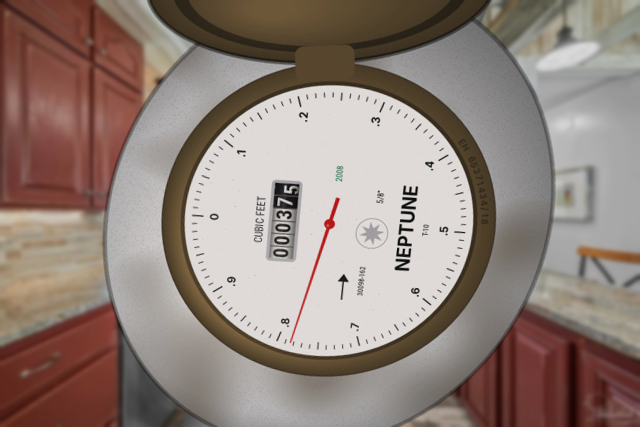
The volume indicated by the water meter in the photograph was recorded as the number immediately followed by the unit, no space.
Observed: 374.78ft³
